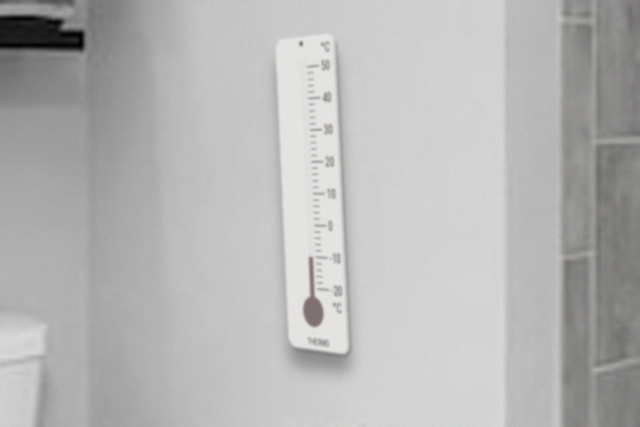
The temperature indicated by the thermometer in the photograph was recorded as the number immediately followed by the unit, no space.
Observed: -10°C
